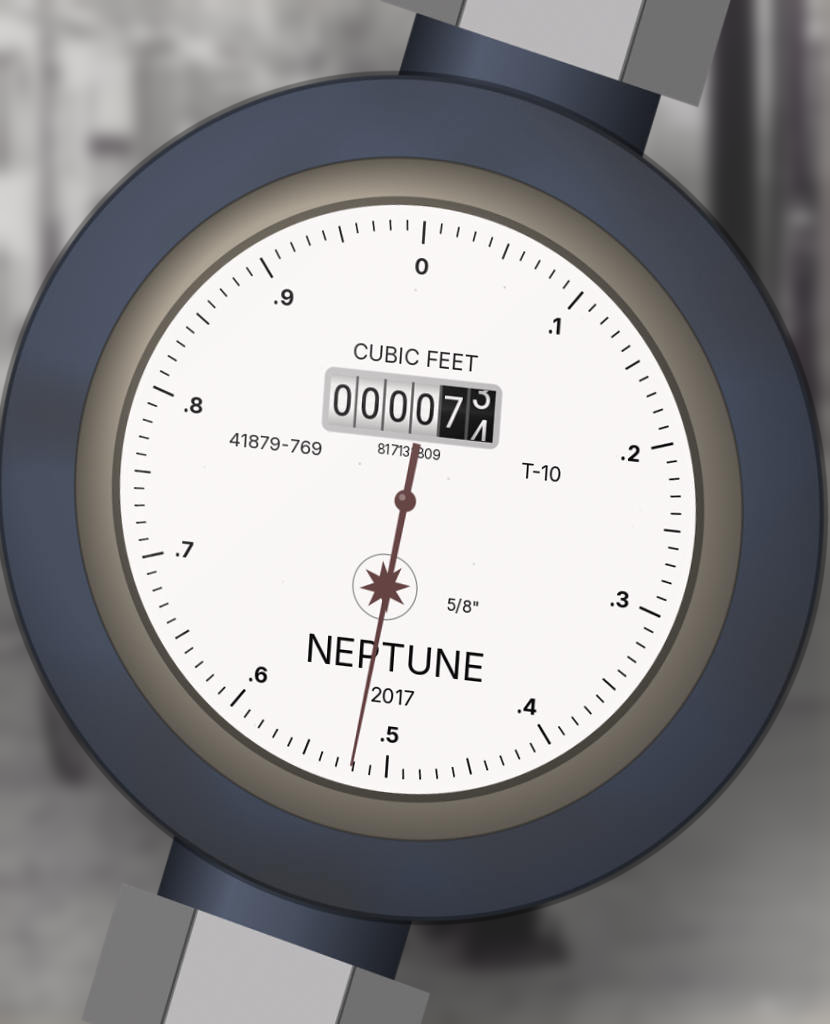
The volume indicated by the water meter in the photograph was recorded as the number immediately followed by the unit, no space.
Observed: 73.52ft³
